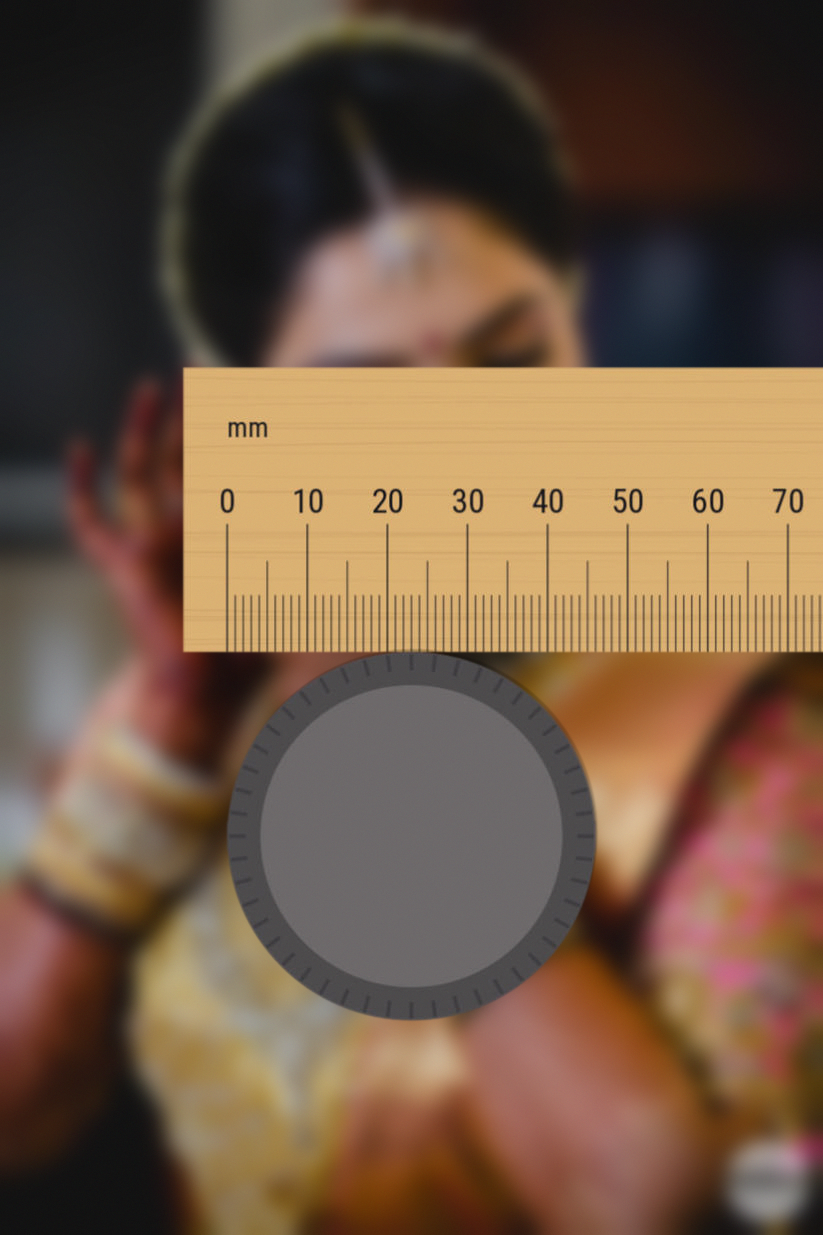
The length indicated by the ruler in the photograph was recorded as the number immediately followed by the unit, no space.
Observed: 46mm
